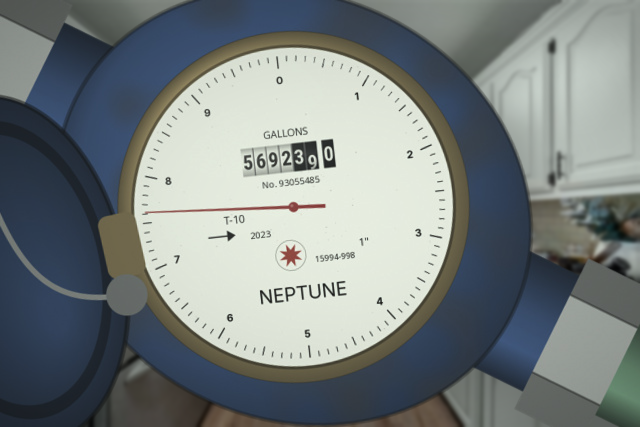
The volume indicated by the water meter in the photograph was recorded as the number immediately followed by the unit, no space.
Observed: 5692387.6gal
